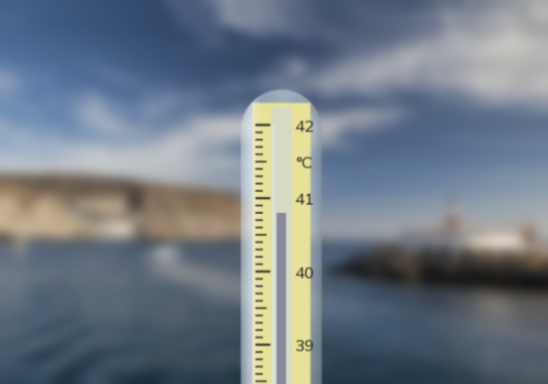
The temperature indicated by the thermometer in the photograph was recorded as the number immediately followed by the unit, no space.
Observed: 40.8°C
